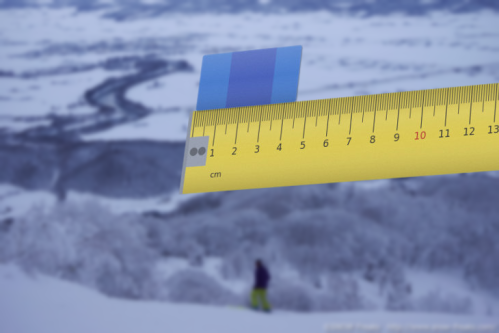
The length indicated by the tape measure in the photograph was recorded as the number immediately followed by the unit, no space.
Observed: 4.5cm
